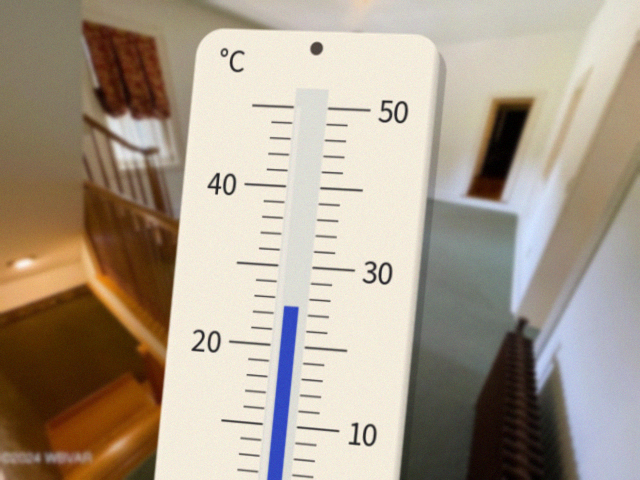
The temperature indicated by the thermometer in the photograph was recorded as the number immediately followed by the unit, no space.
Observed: 25°C
